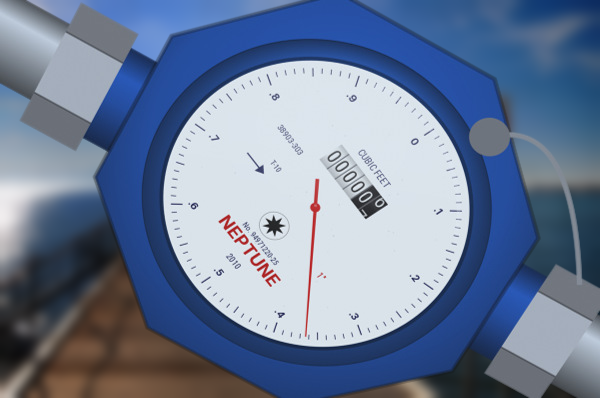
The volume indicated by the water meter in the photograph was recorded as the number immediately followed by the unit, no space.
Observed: 6.36ft³
